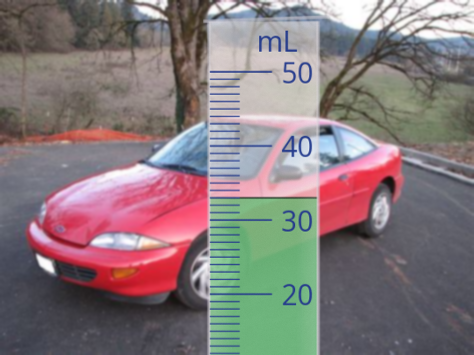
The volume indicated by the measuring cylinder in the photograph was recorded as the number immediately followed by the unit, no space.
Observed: 33mL
